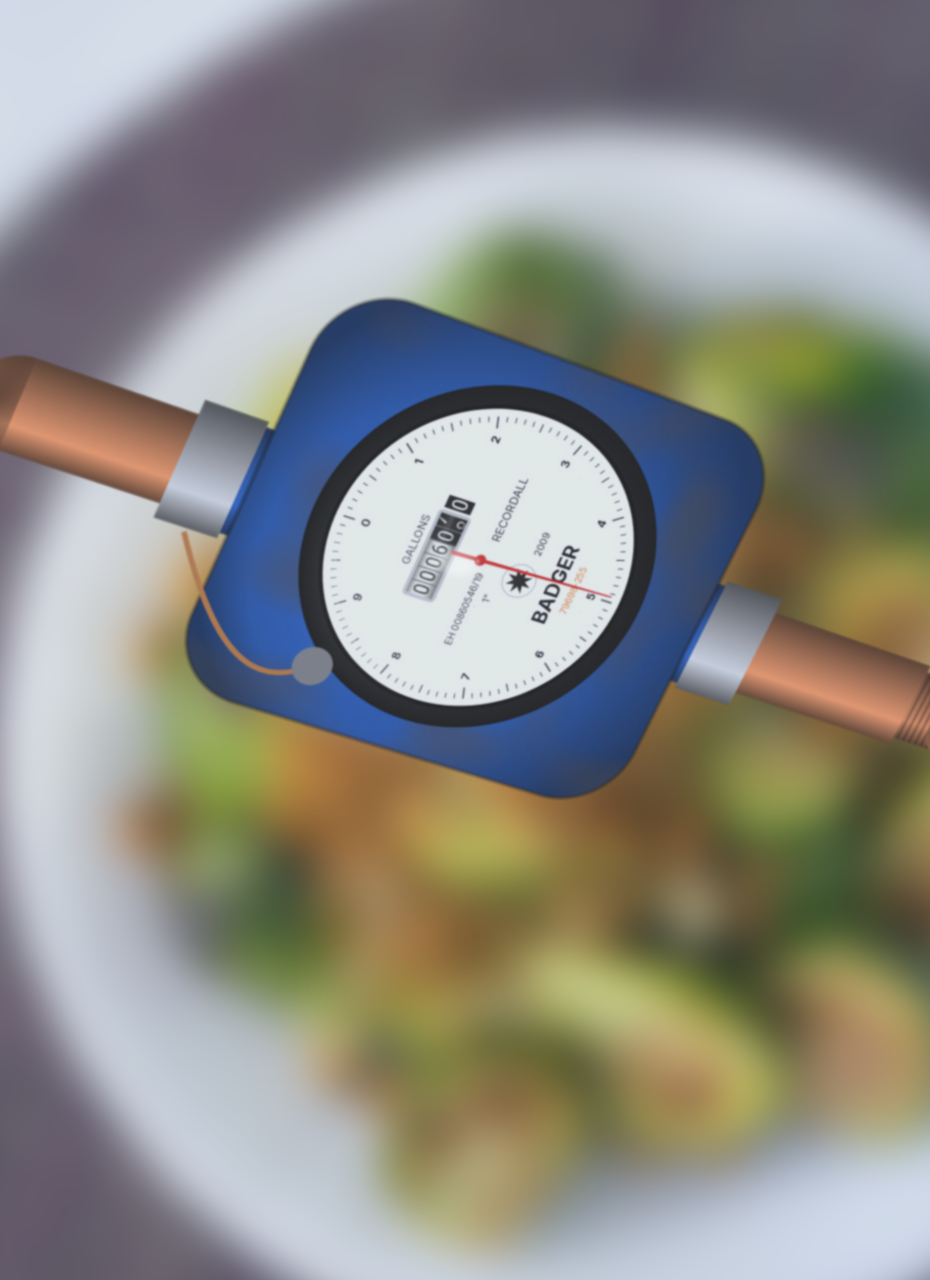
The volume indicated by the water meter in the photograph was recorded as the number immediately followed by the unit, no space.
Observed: 6074.9gal
